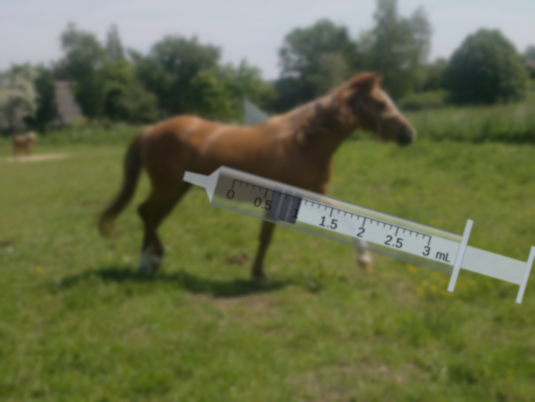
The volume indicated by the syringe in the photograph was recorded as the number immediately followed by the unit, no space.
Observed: 0.6mL
